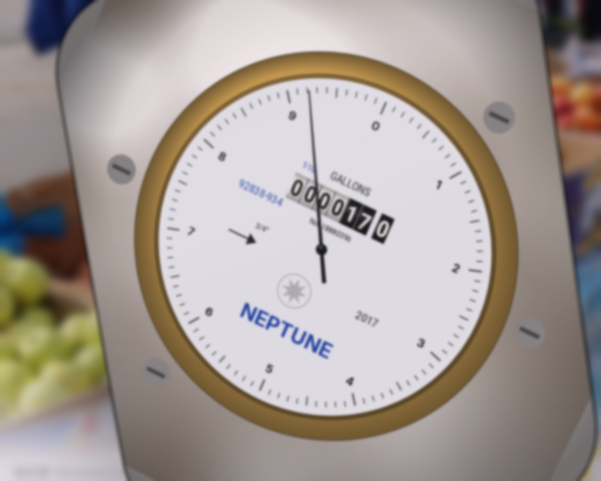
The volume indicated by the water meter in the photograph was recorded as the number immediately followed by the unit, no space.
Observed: 169.2gal
